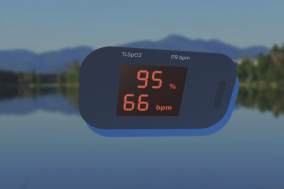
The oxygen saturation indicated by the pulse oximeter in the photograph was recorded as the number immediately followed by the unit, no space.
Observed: 95%
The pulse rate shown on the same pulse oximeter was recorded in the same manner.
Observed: 66bpm
